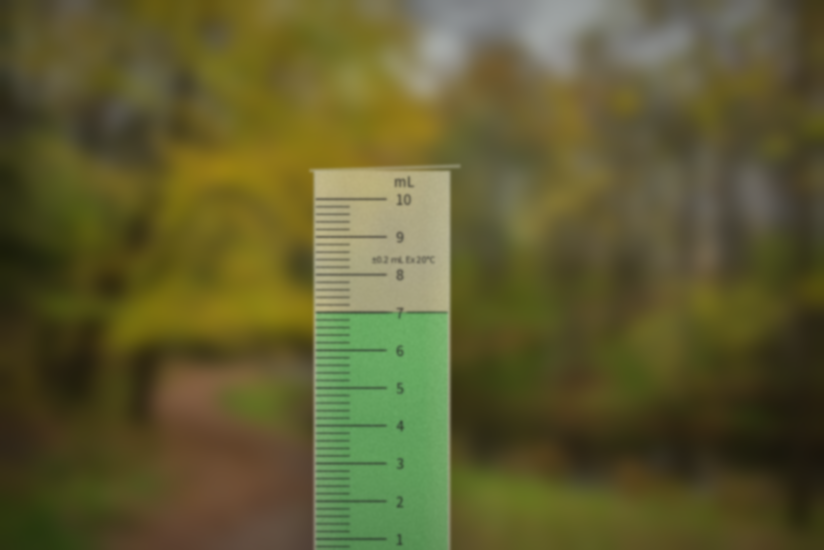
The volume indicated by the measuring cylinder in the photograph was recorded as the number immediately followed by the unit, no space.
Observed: 7mL
